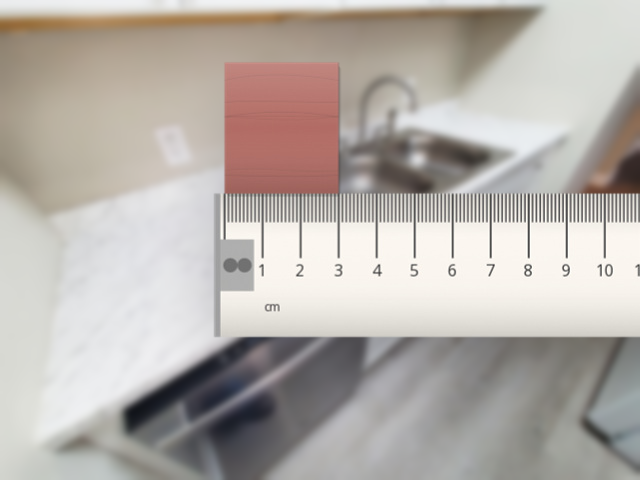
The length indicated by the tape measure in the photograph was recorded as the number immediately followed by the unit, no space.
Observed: 3cm
